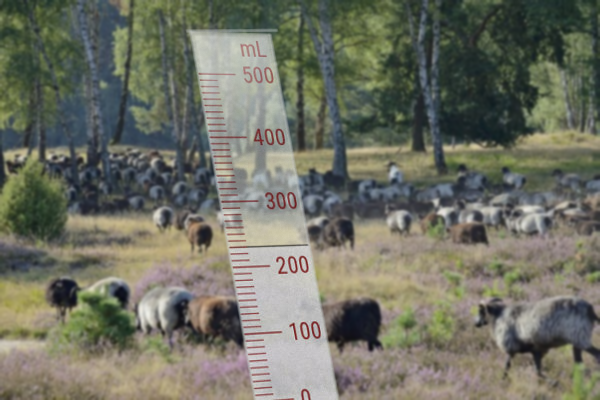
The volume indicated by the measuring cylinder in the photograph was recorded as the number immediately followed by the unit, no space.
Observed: 230mL
